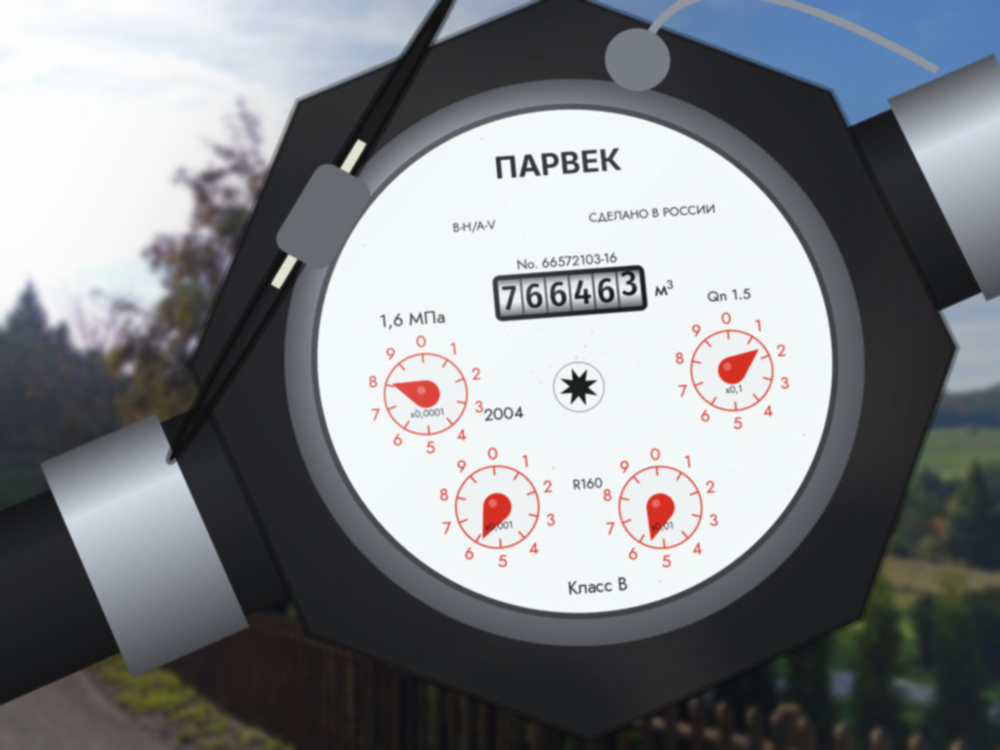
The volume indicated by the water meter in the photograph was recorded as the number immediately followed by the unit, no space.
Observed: 766463.1558m³
